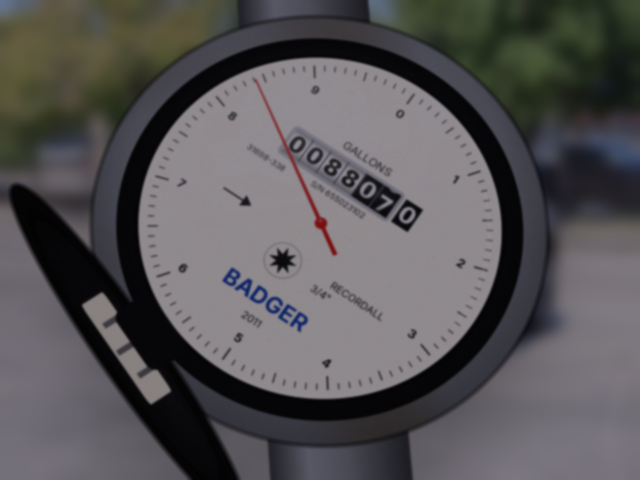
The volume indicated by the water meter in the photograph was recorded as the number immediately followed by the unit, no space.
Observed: 88068.4gal
